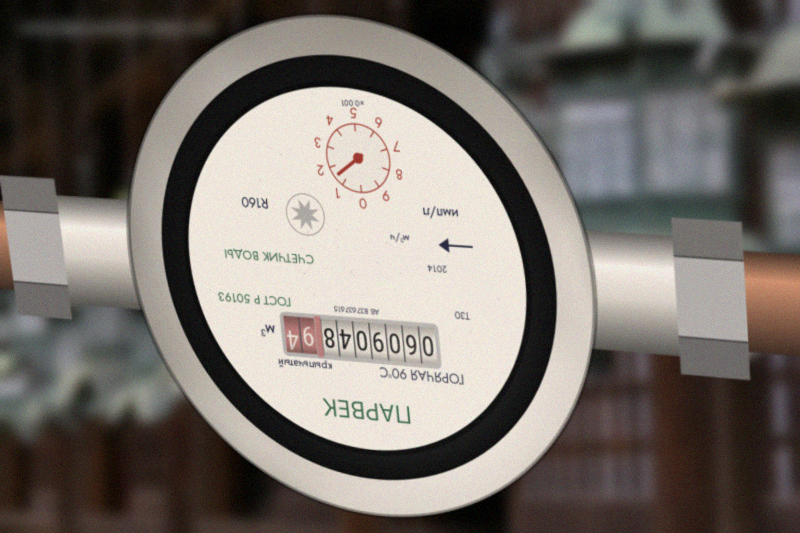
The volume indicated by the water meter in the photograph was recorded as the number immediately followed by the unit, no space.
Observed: 609048.941m³
